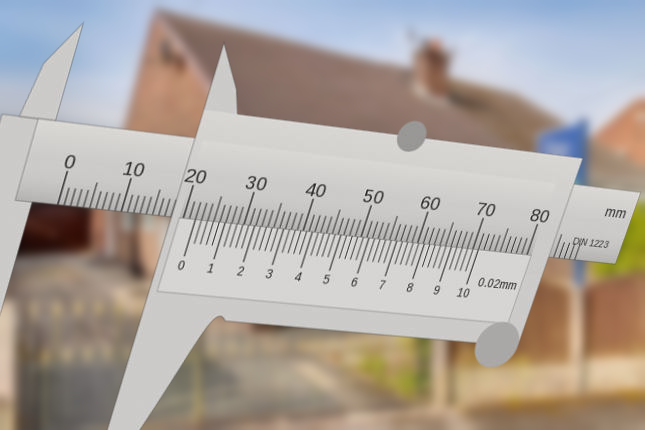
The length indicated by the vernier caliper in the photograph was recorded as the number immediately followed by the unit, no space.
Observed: 22.0mm
